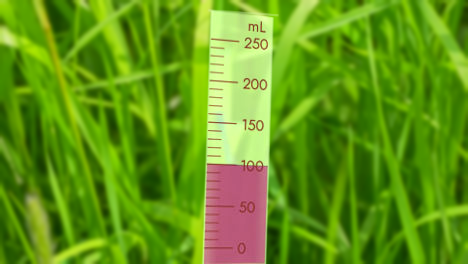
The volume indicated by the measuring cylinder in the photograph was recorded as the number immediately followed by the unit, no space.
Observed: 100mL
